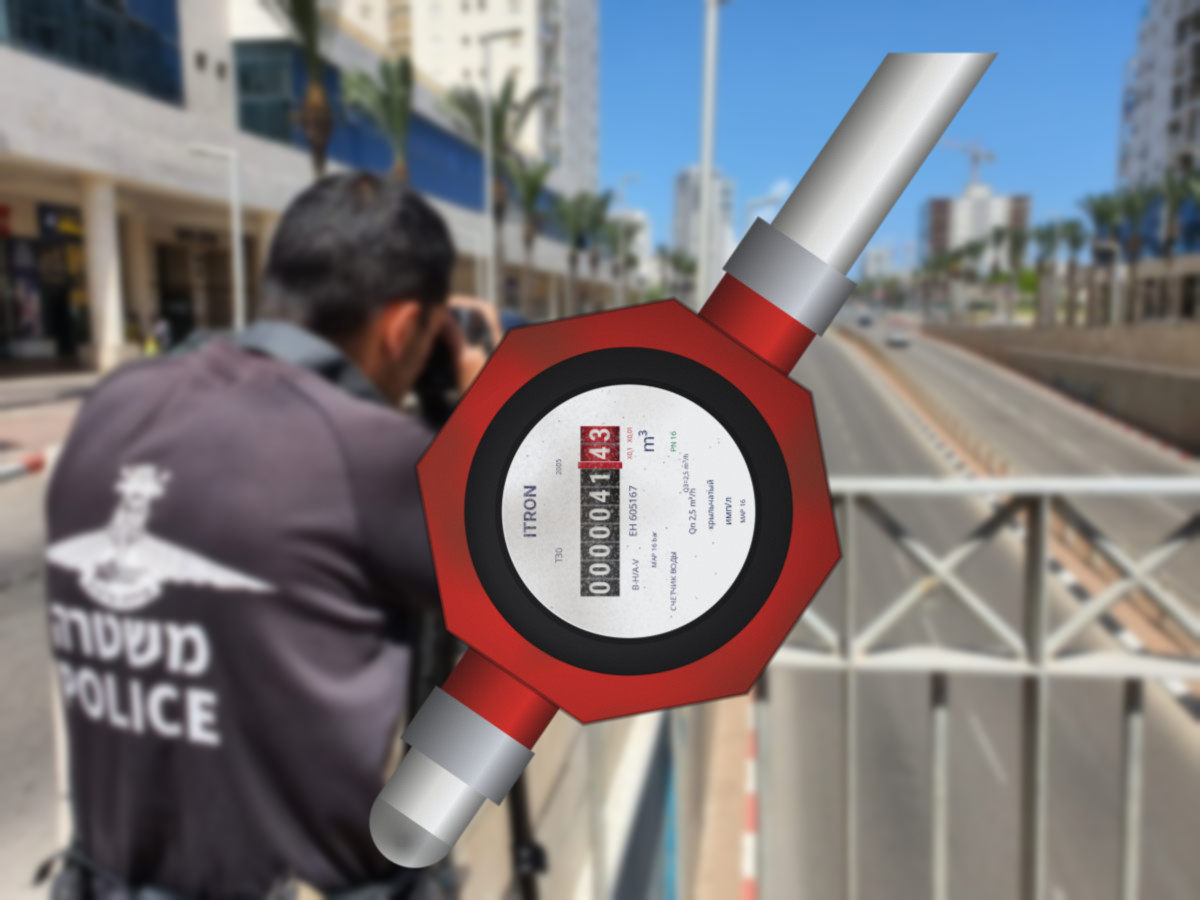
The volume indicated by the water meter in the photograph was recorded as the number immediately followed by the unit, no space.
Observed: 41.43m³
